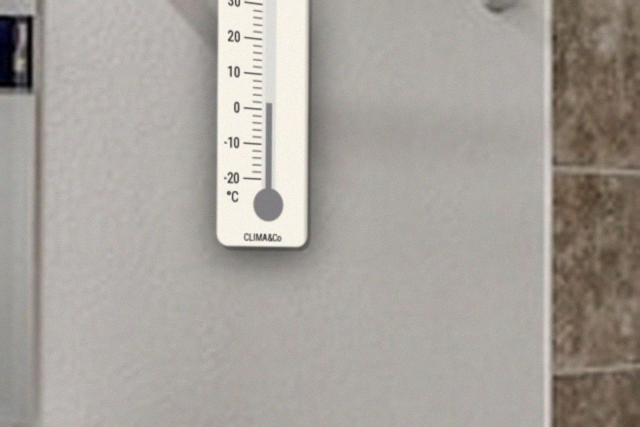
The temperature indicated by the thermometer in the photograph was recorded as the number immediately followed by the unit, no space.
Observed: 2°C
